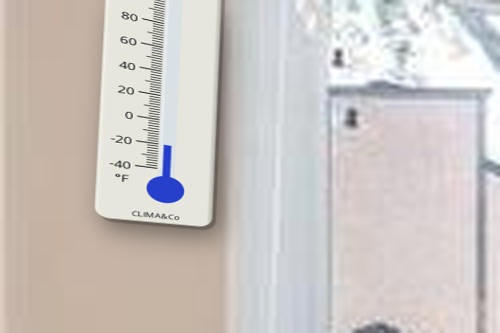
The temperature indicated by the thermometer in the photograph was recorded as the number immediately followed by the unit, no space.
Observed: -20°F
